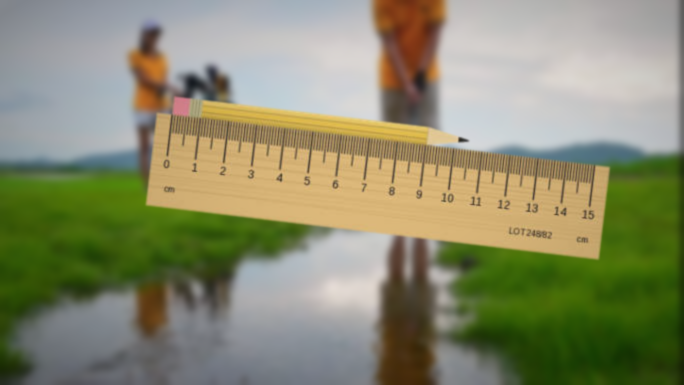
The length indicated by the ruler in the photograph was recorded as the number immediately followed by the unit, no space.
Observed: 10.5cm
